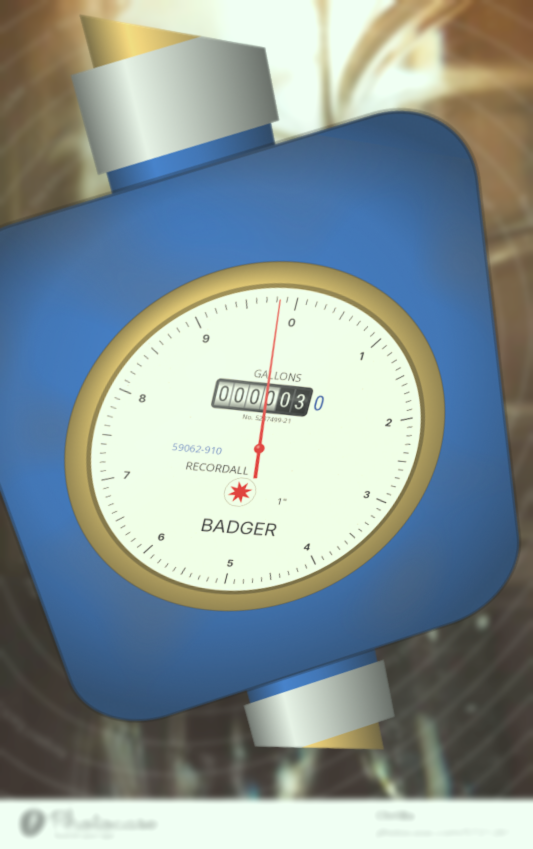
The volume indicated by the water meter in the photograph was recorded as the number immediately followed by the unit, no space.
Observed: 29.8gal
